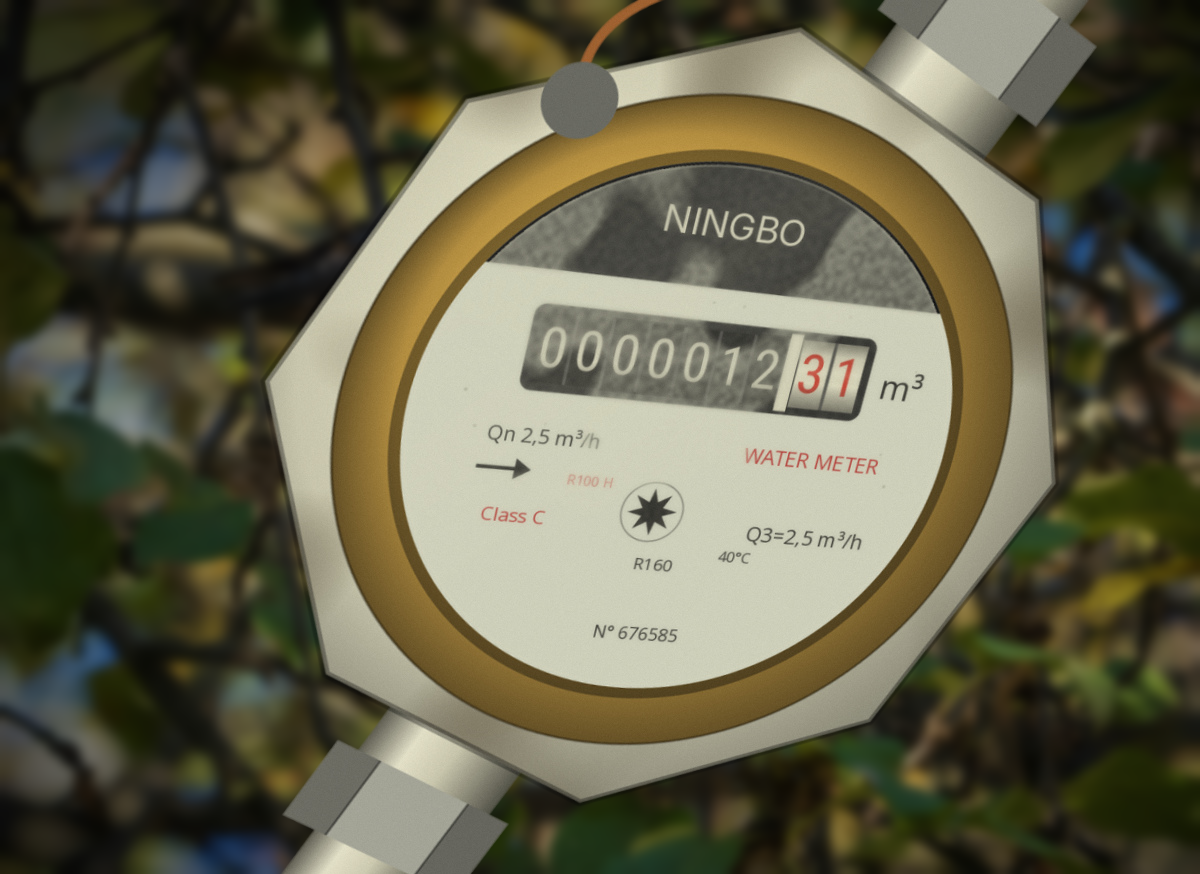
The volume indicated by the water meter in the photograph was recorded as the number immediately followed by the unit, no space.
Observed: 12.31m³
